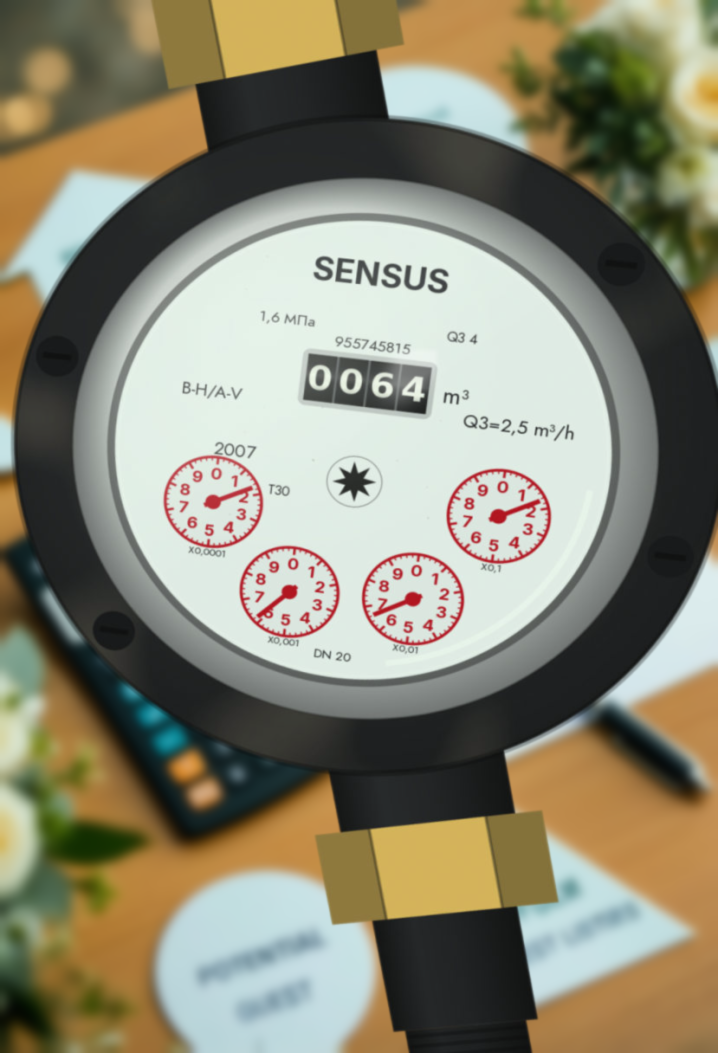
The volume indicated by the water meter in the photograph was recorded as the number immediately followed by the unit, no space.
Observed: 64.1661m³
